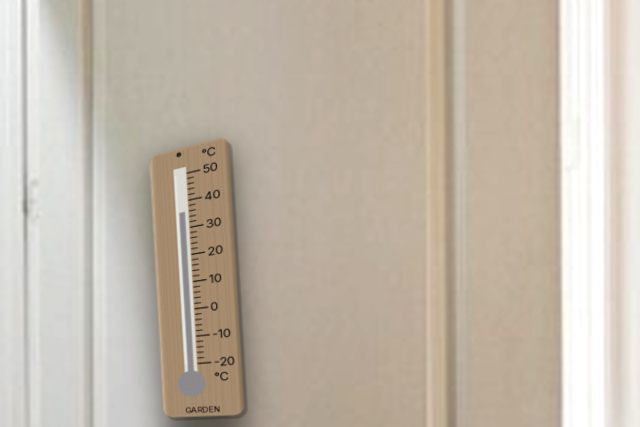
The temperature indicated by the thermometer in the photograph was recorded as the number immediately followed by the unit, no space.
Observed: 36°C
